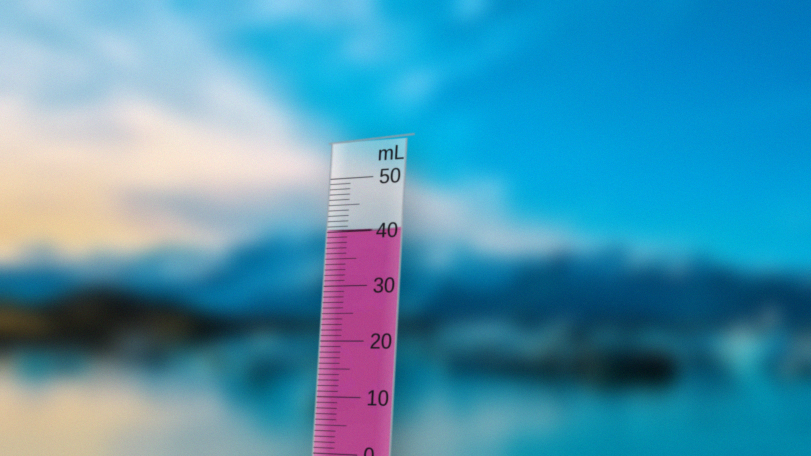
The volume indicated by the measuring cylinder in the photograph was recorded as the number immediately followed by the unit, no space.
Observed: 40mL
